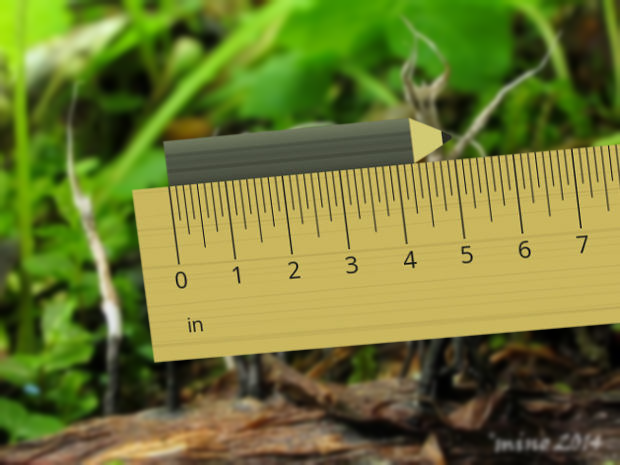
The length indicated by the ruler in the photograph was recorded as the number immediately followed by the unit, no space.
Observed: 5in
